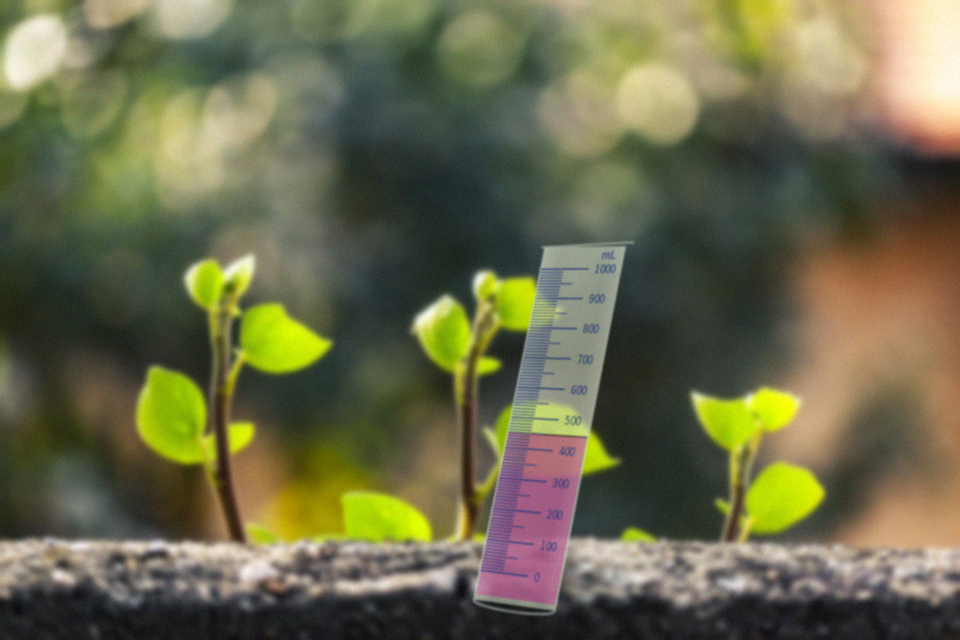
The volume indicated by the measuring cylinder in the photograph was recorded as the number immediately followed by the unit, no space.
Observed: 450mL
